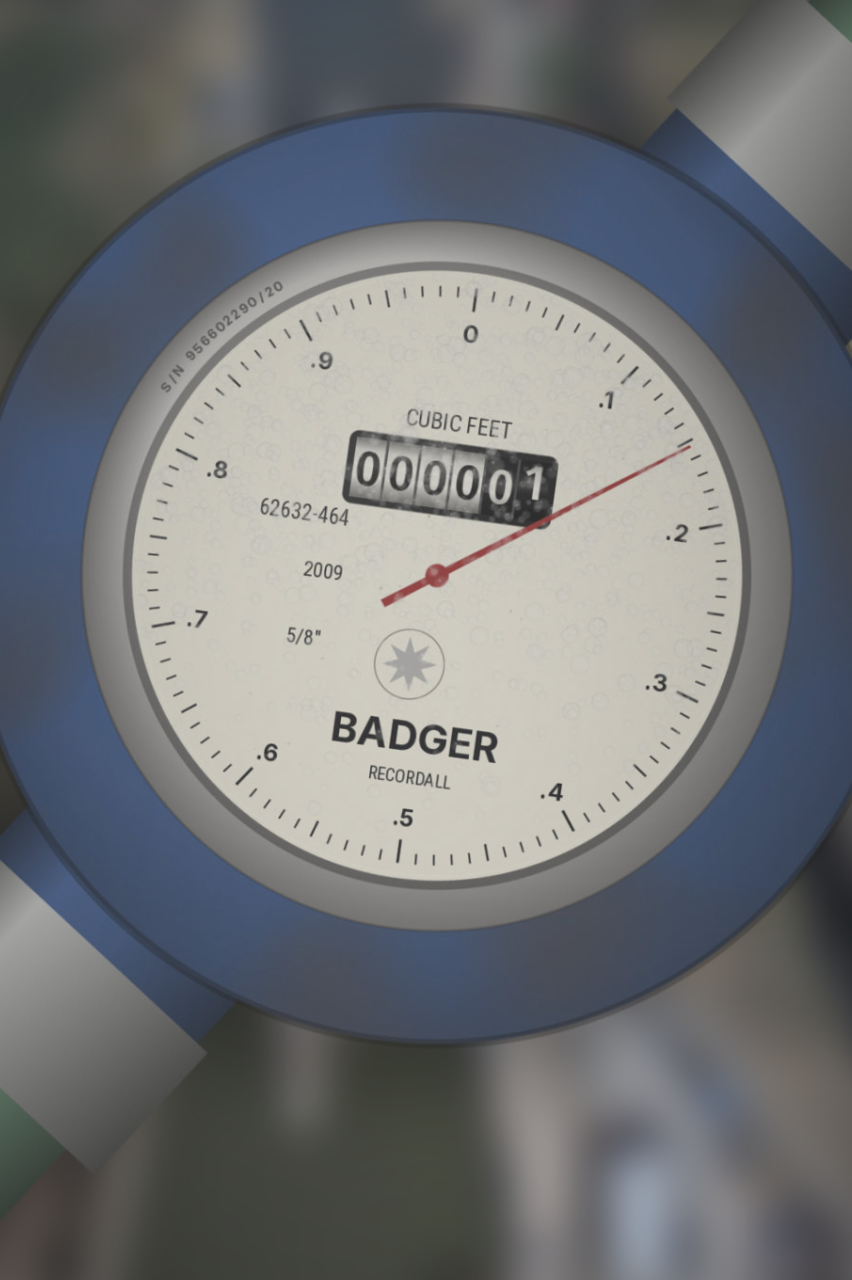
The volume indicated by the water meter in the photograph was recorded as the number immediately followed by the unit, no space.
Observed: 1.15ft³
